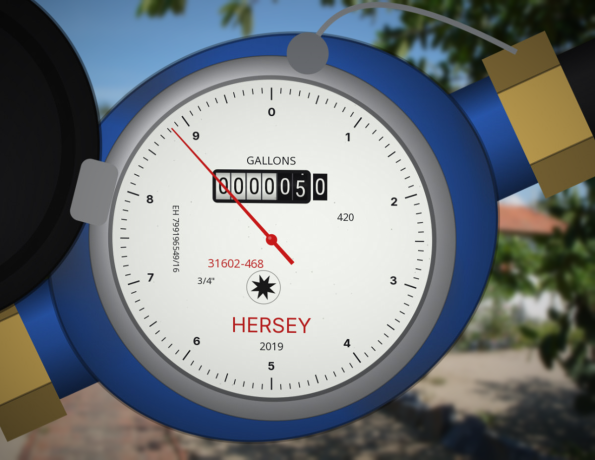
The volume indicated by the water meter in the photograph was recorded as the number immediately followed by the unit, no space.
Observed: 48.8gal
